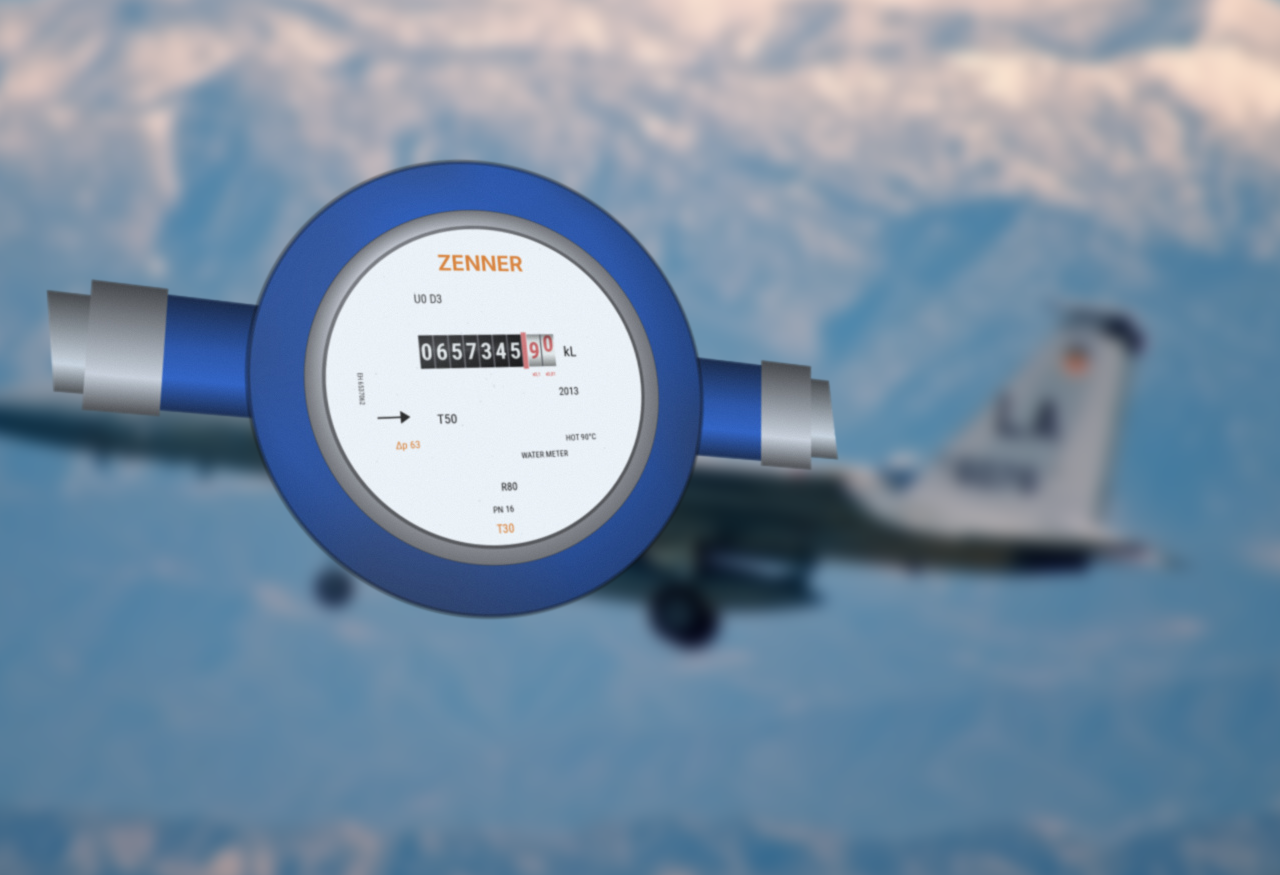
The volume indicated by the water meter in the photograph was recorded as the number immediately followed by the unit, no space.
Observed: 657345.90kL
